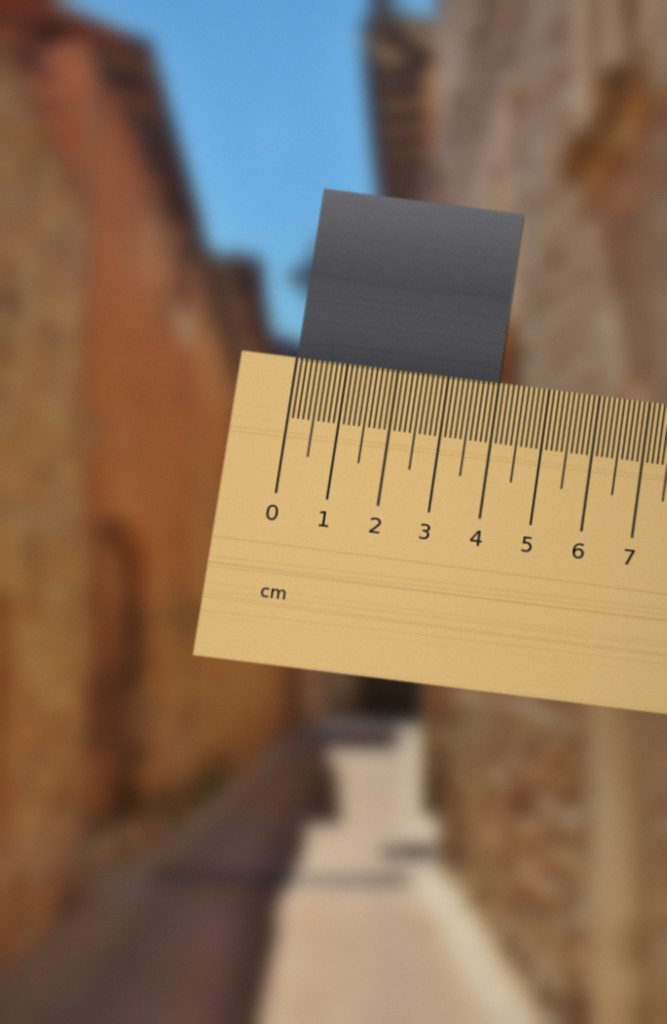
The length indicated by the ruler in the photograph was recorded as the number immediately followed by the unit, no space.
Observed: 4cm
